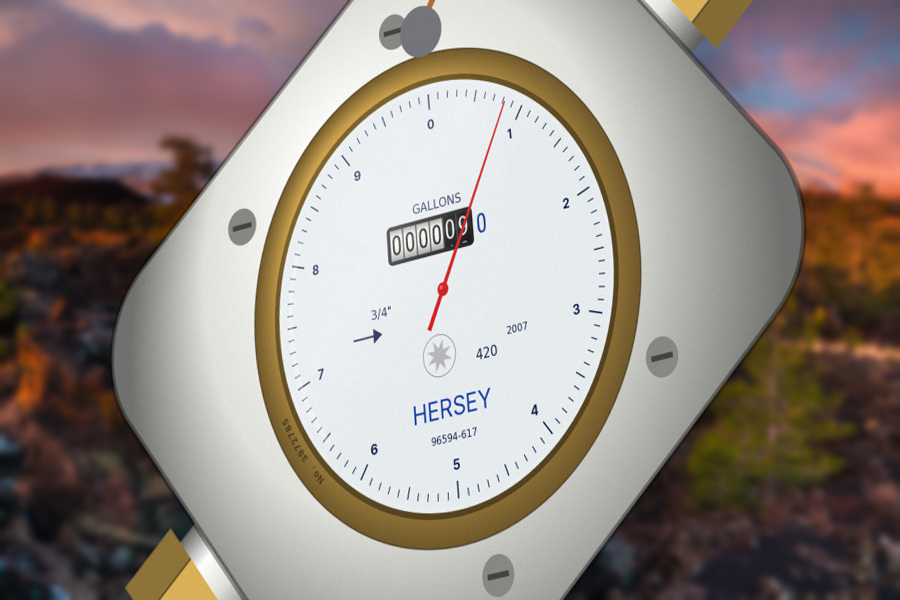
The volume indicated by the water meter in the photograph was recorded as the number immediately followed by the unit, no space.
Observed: 90.8gal
